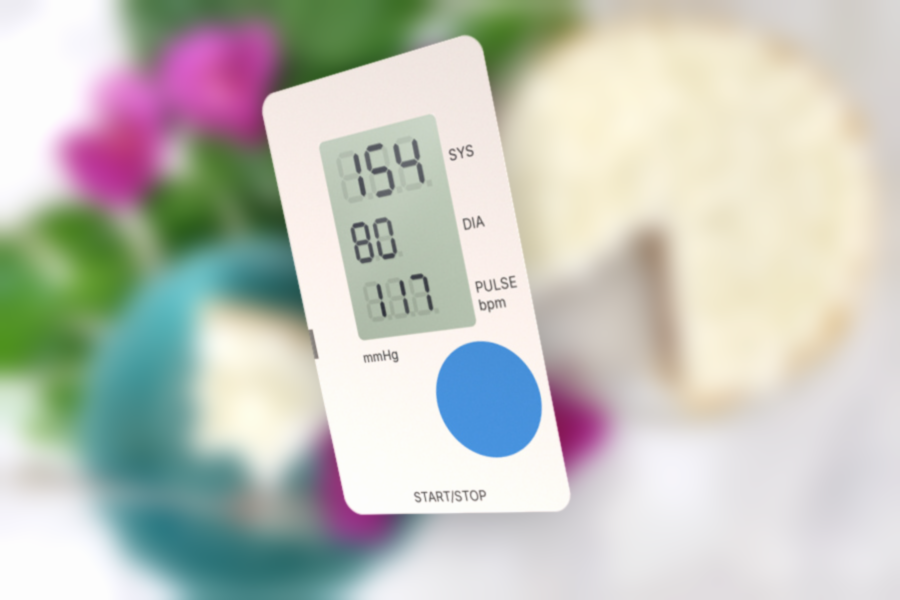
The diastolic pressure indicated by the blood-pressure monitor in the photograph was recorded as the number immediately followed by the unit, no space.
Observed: 80mmHg
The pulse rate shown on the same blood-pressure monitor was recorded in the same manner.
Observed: 117bpm
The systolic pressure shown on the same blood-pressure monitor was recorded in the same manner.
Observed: 154mmHg
